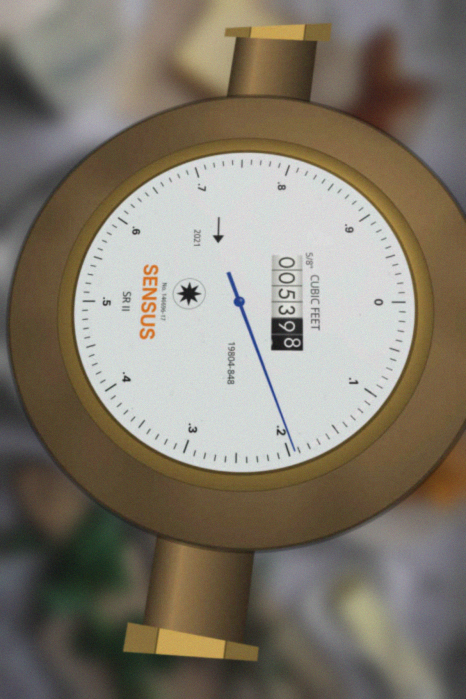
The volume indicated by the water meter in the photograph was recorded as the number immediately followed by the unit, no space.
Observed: 5398.19ft³
